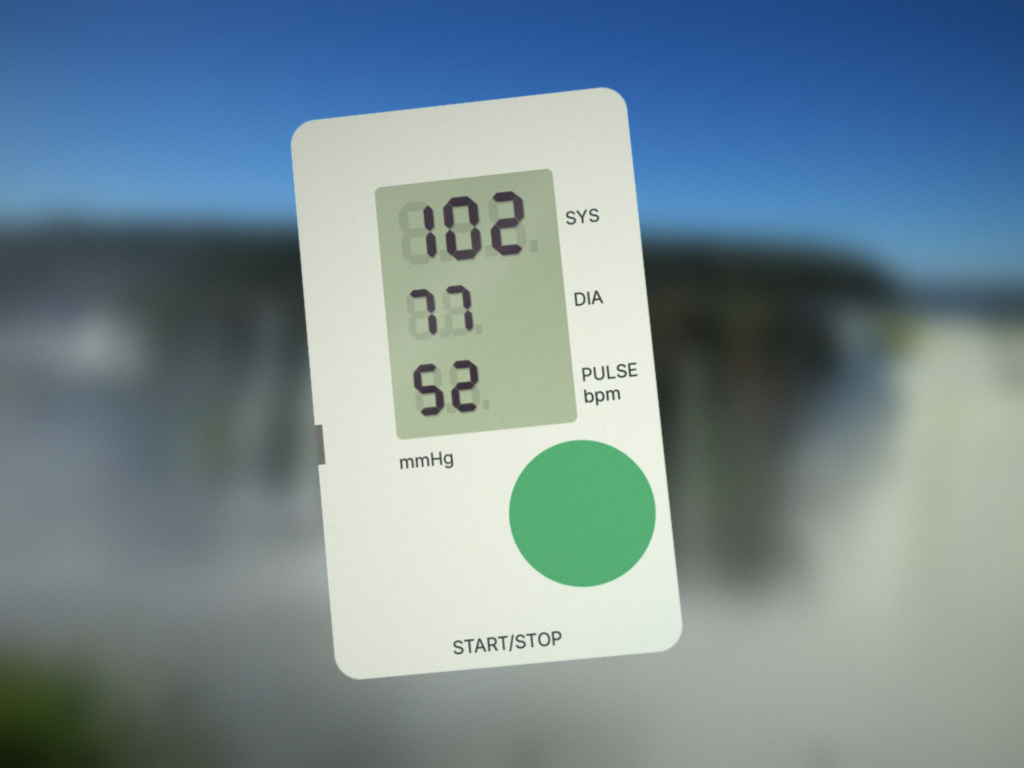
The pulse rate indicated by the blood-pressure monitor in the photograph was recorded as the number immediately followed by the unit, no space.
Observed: 52bpm
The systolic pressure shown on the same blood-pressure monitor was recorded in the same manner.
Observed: 102mmHg
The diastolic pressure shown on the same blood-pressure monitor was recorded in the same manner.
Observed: 77mmHg
